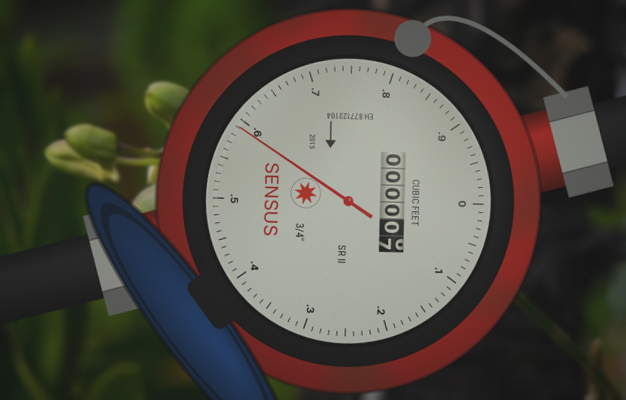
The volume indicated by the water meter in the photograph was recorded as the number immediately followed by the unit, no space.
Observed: 6.59ft³
